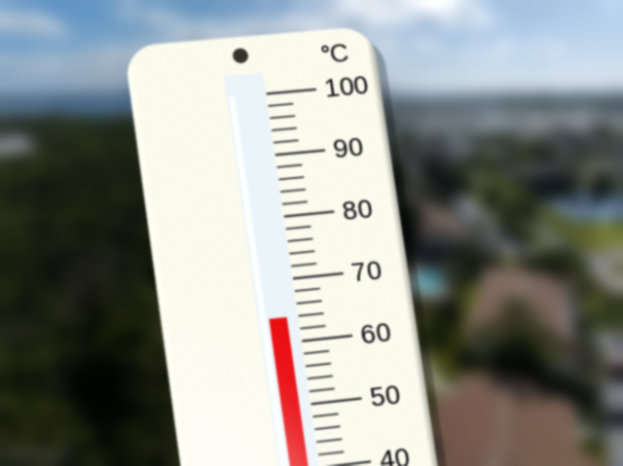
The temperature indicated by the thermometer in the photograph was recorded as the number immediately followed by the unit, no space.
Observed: 64°C
